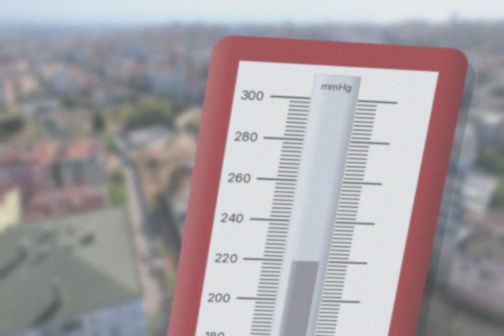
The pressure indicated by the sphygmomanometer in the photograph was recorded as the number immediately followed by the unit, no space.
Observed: 220mmHg
